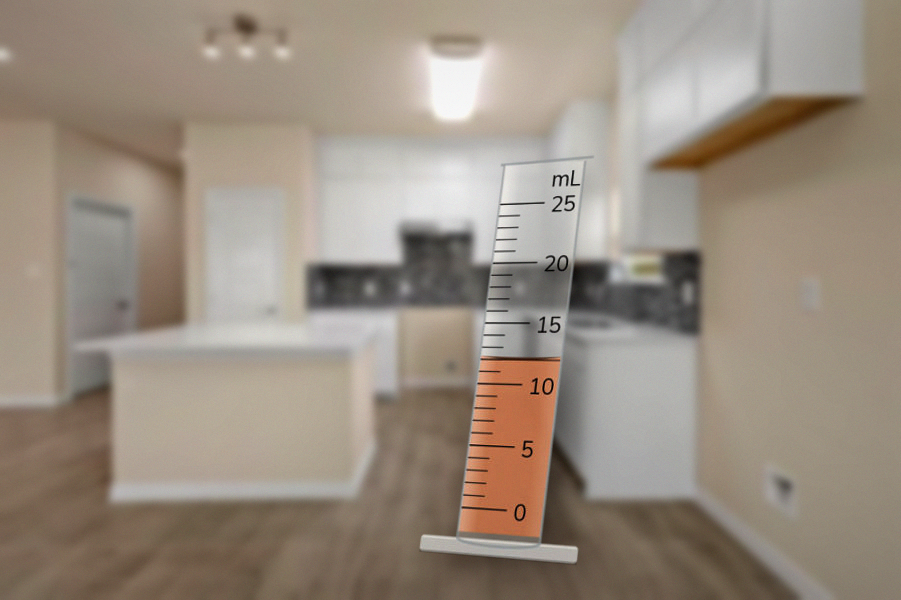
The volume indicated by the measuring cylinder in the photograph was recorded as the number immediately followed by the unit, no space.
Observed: 12mL
